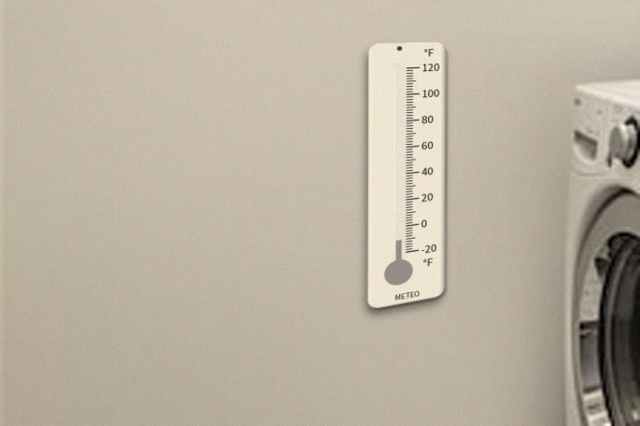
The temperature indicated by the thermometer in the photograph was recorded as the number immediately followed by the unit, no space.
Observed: -10°F
